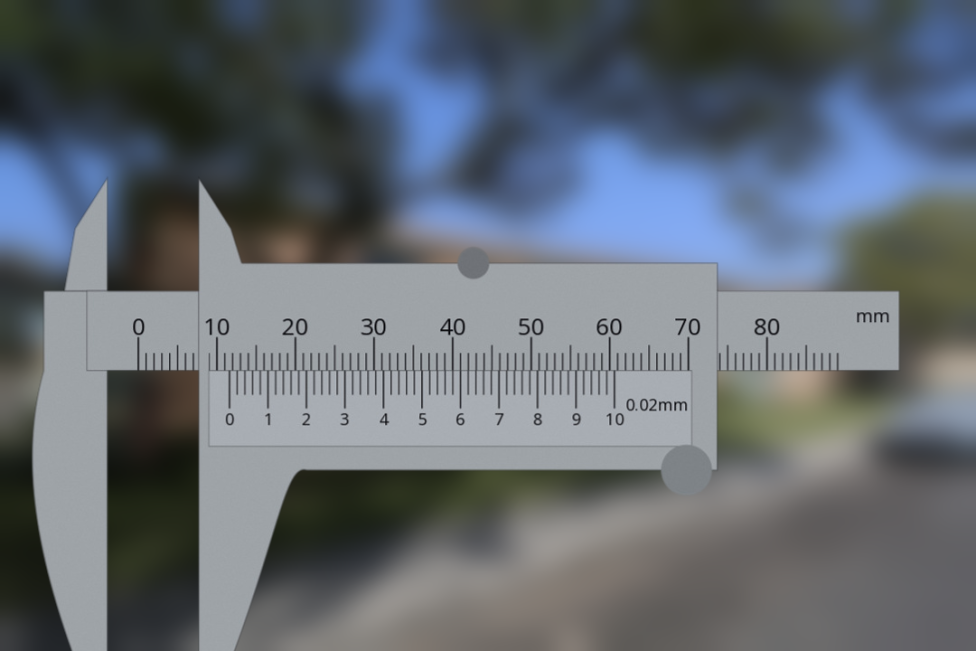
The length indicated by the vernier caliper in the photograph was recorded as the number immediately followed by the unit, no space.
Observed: 11.6mm
